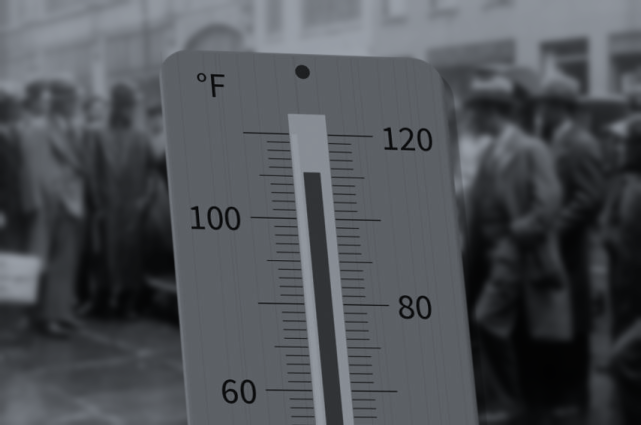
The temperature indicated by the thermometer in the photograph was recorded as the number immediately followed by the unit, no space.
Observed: 111°F
